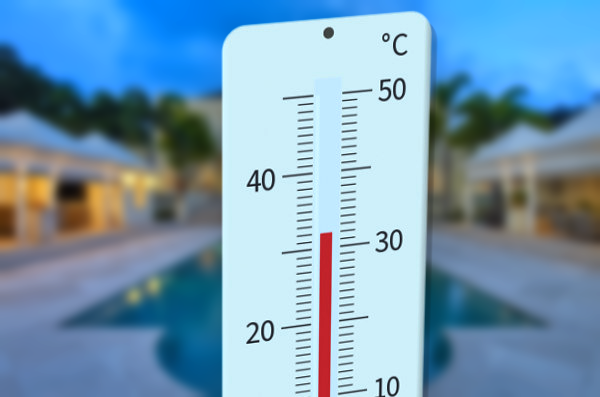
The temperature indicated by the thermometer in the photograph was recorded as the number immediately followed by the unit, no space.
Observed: 32°C
